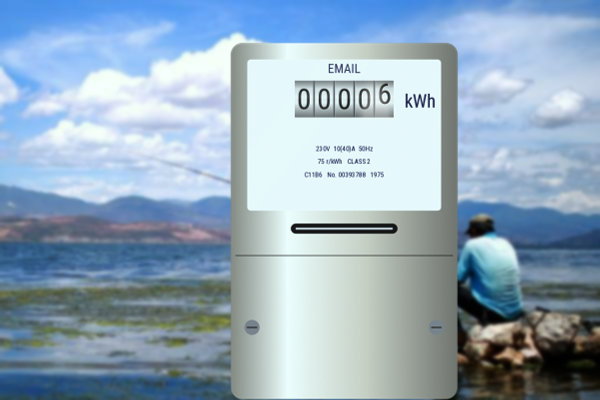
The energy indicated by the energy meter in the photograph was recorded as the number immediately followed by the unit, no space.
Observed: 6kWh
